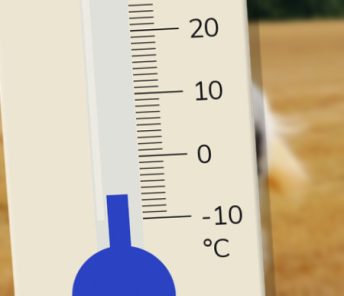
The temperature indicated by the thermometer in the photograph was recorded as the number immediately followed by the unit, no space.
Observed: -6°C
